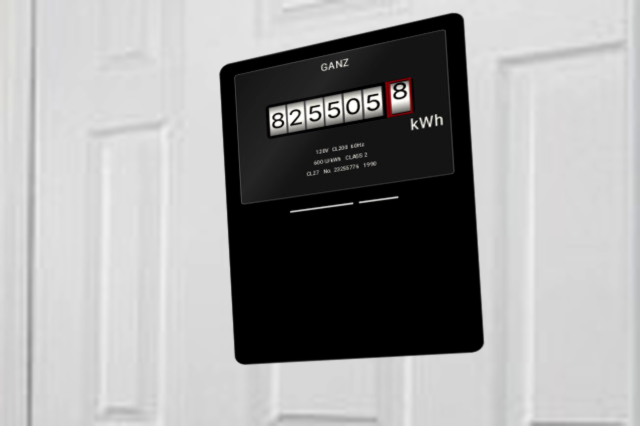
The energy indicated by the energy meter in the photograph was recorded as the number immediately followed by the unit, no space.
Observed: 825505.8kWh
